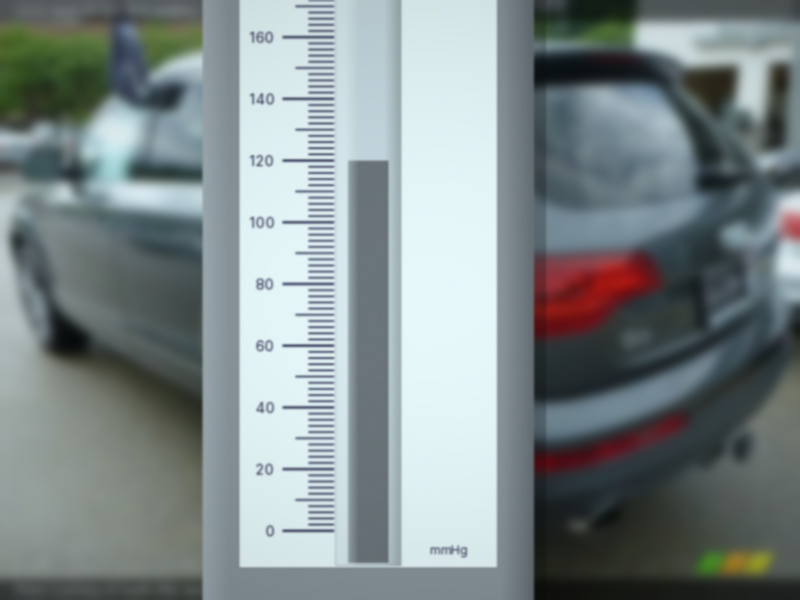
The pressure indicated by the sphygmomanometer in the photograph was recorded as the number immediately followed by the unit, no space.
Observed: 120mmHg
